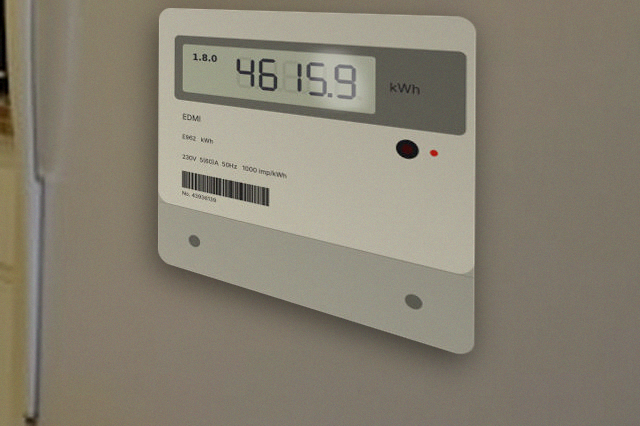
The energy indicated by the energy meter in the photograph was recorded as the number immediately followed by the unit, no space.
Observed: 4615.9kWh
